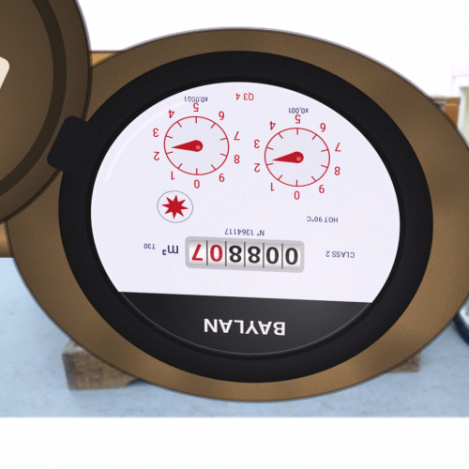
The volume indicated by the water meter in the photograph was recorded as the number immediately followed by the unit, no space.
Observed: 88.0722m³
